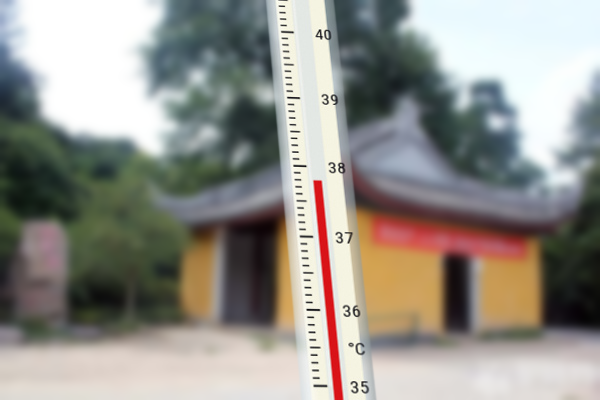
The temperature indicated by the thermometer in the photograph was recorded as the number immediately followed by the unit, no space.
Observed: 37.8°C
